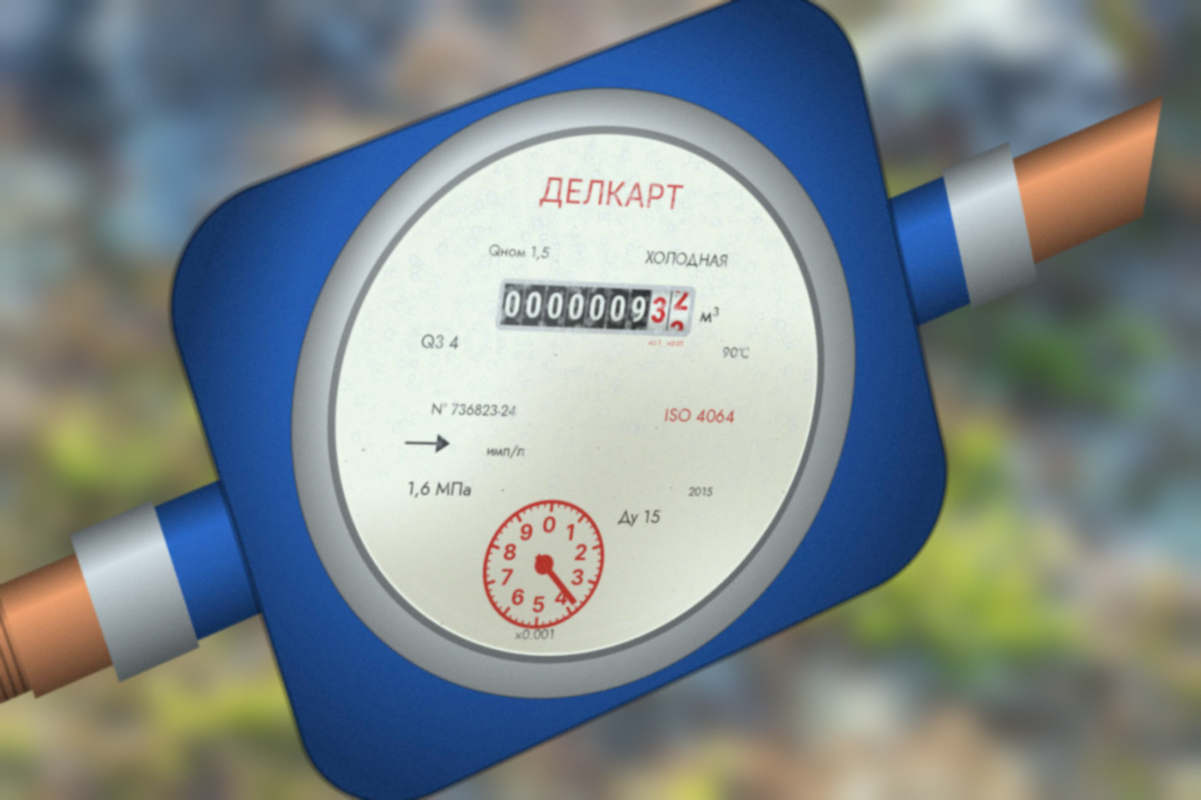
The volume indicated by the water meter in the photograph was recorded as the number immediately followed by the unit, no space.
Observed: 9.323m³
